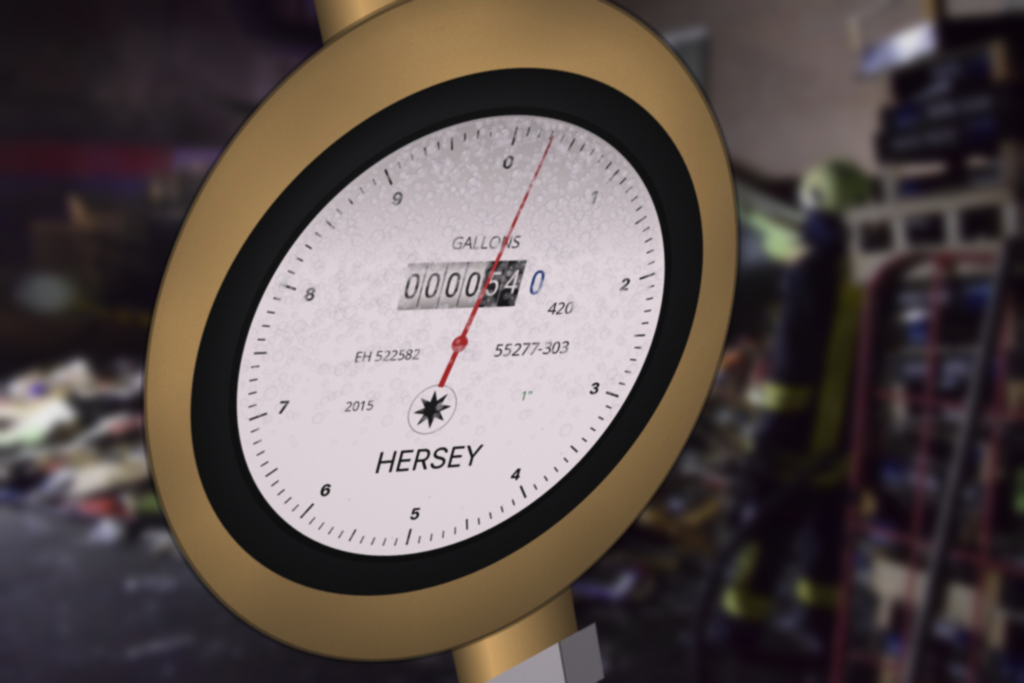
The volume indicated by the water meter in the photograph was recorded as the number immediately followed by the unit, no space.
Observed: 540.3gal
